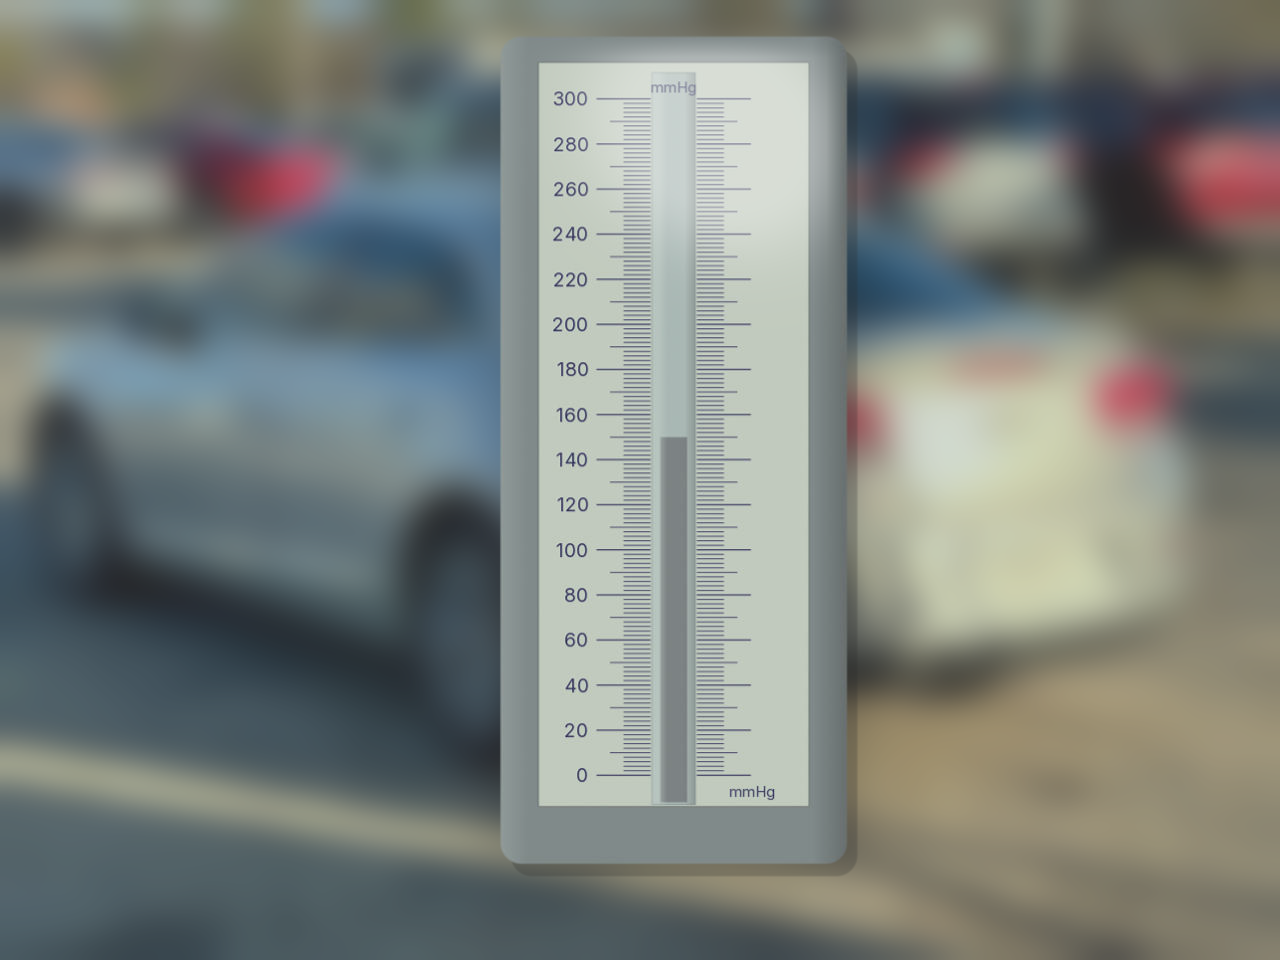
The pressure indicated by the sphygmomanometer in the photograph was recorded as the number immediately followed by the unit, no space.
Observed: 150mmHg
